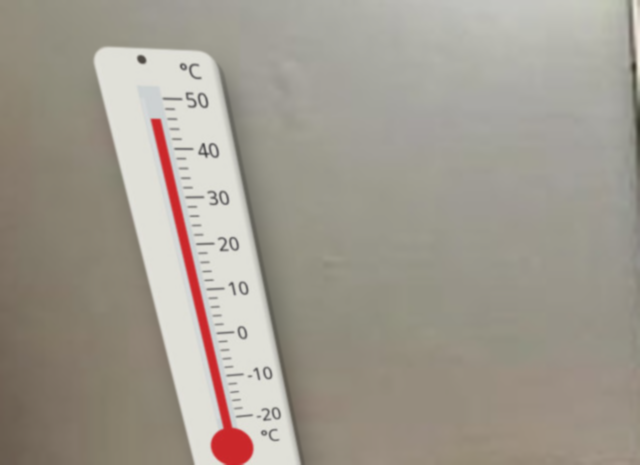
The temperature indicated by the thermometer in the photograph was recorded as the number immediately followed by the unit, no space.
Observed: 46°C
